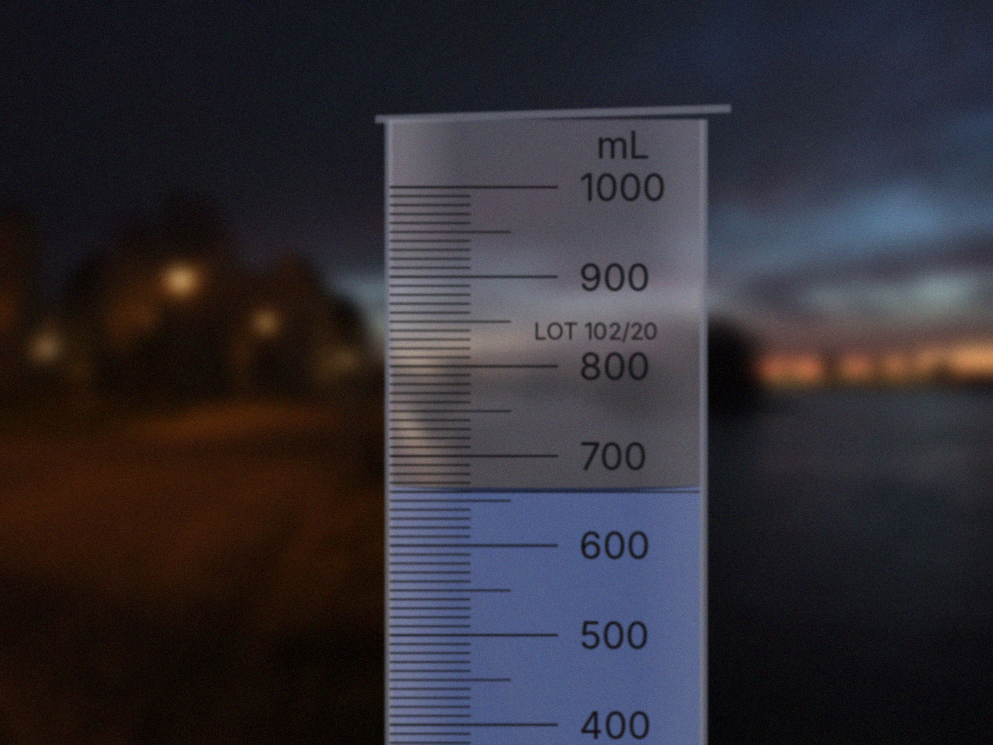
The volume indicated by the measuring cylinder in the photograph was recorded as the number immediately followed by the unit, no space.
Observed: 660mL
